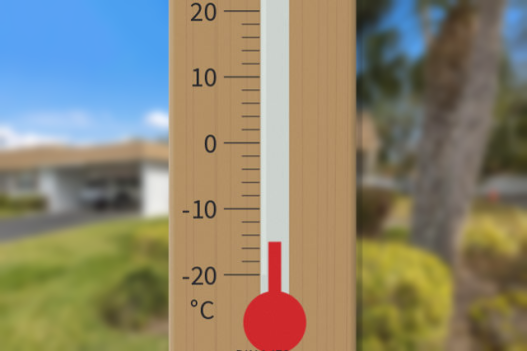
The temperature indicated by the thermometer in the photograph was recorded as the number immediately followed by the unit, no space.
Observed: -15°C
